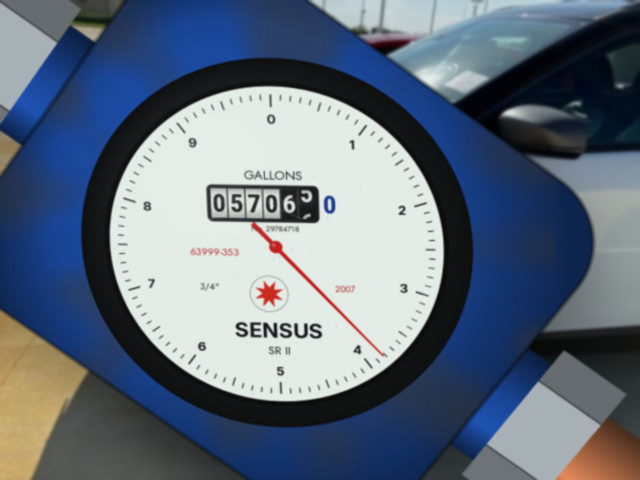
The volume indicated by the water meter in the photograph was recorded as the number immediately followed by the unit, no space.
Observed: 570653.8gal
